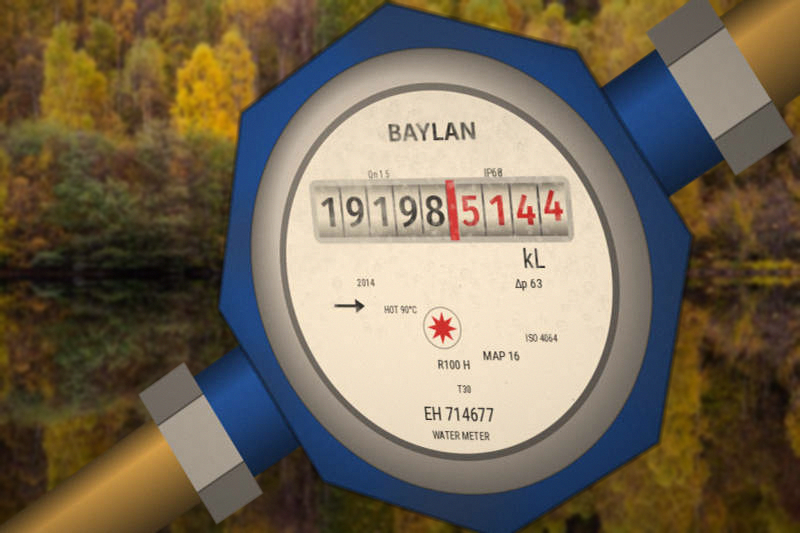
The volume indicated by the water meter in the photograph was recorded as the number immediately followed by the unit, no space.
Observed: 19198.5144kL
